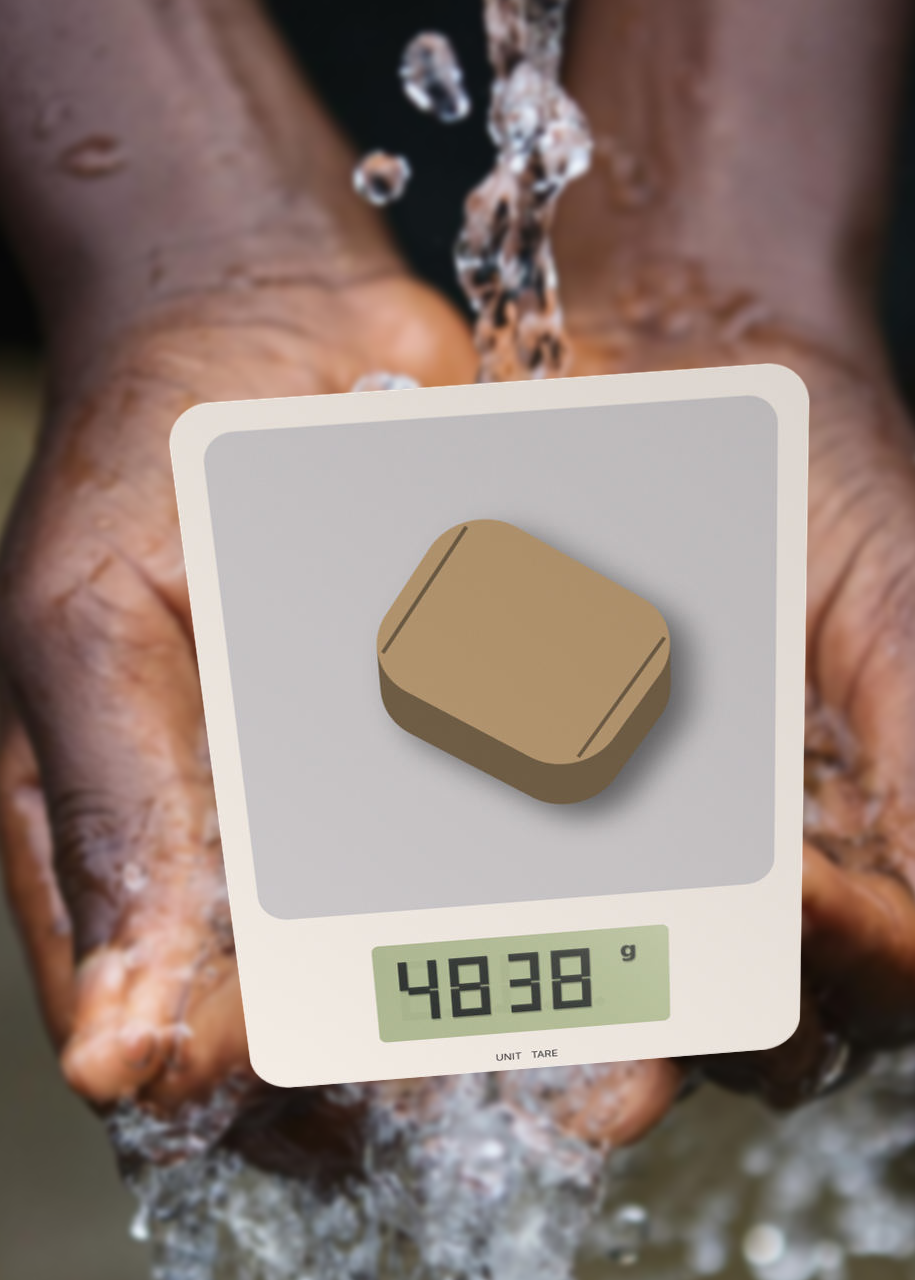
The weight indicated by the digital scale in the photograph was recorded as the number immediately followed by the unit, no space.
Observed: 4838g
